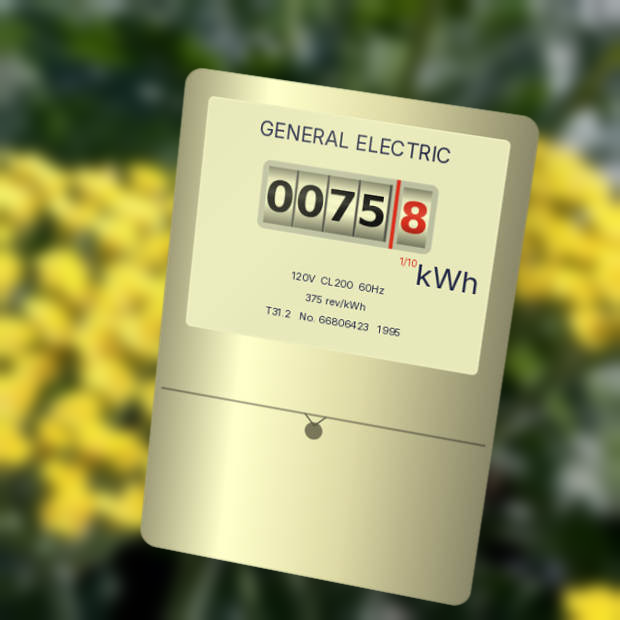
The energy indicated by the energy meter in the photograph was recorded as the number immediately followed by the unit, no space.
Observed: 75.8kWh
